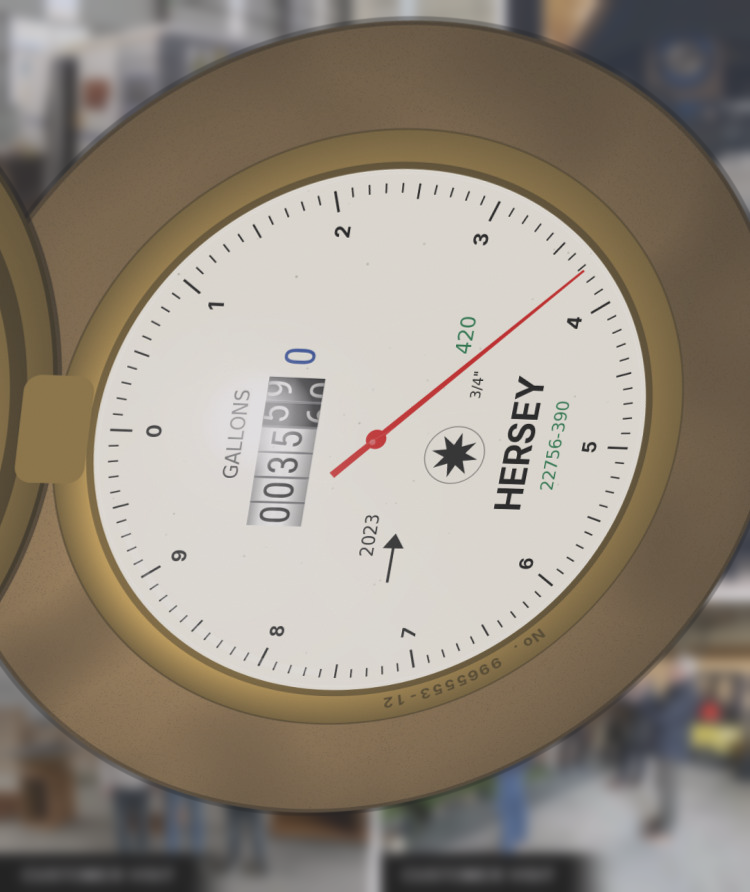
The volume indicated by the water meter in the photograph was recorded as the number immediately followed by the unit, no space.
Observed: 35593.7gal
